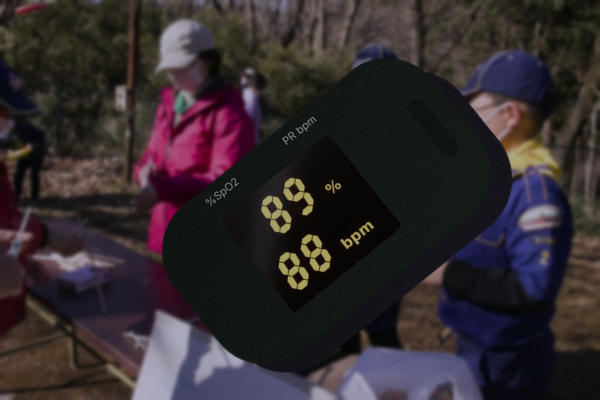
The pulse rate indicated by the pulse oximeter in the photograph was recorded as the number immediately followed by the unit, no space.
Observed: 88bpm
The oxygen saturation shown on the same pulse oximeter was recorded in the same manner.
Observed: 89%
